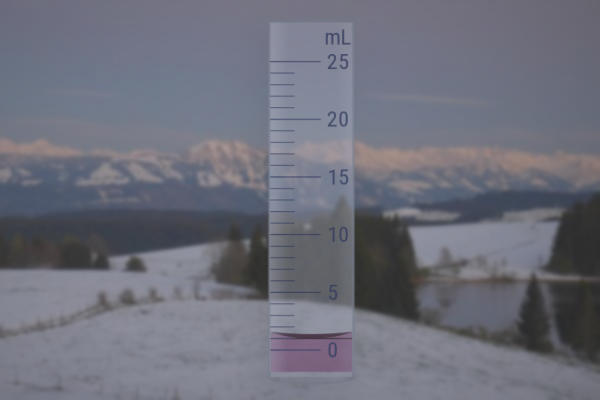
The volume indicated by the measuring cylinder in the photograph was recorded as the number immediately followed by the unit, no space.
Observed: 1mL
